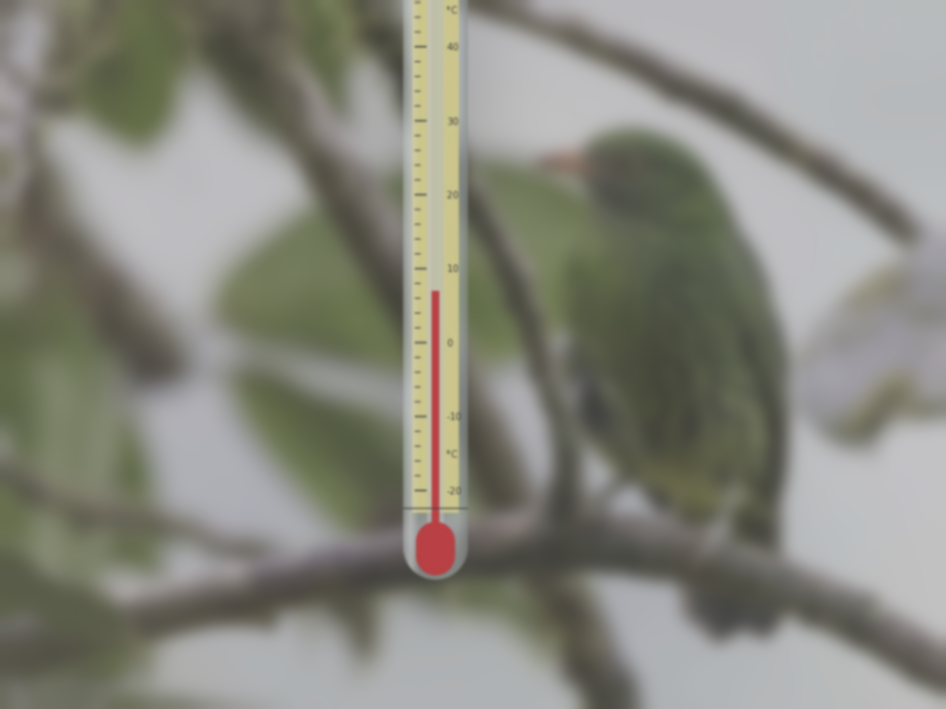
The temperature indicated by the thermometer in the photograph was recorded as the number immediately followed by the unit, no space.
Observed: 7°C
